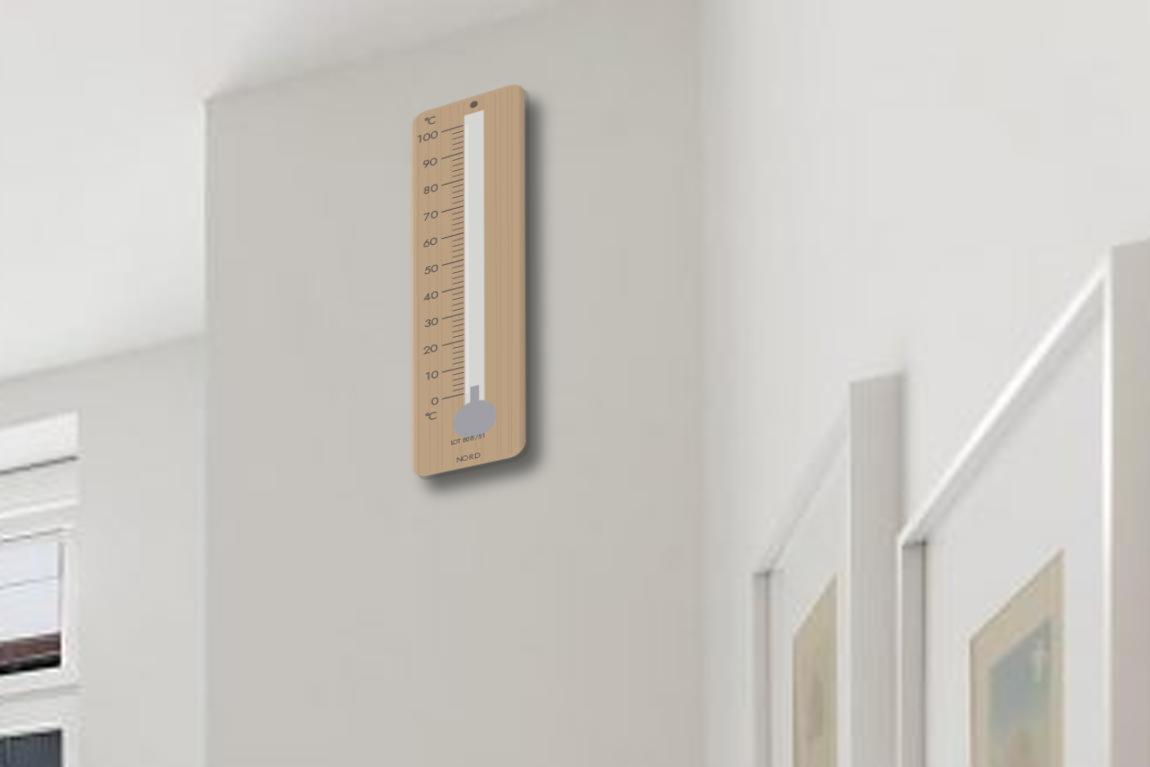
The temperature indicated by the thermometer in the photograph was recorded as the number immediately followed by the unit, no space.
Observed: 2°C
